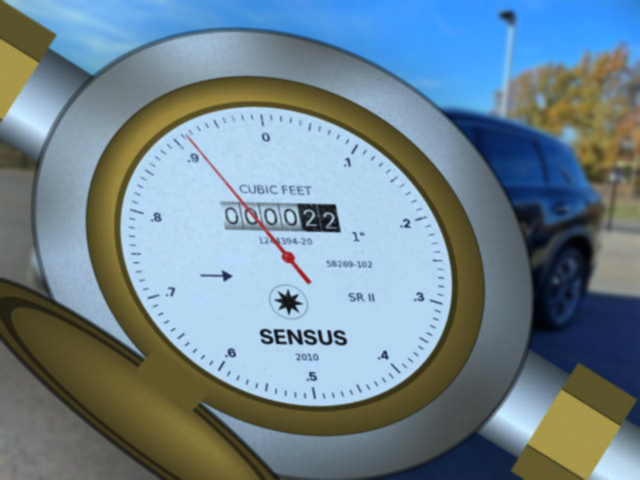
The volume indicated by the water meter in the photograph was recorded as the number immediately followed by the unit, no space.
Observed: 21.91ft³
